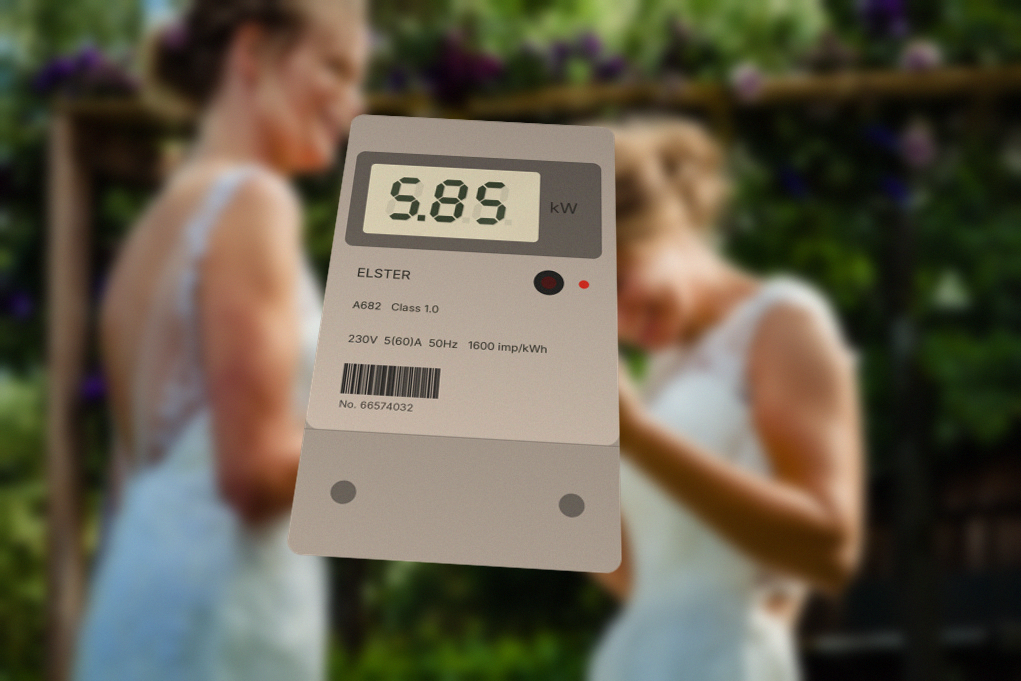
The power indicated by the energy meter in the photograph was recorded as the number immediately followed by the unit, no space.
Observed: 5.85kW
